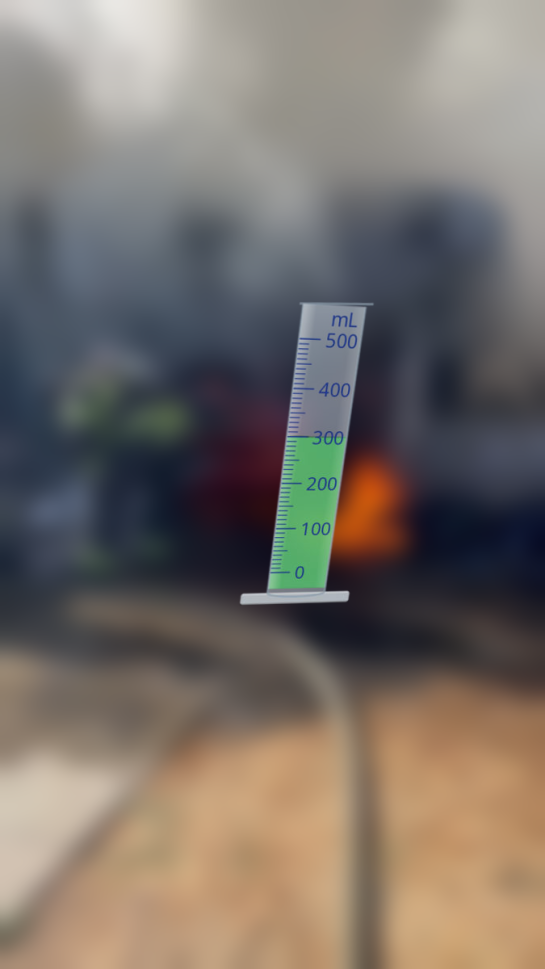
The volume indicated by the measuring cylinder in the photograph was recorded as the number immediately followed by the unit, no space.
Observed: 300mL
